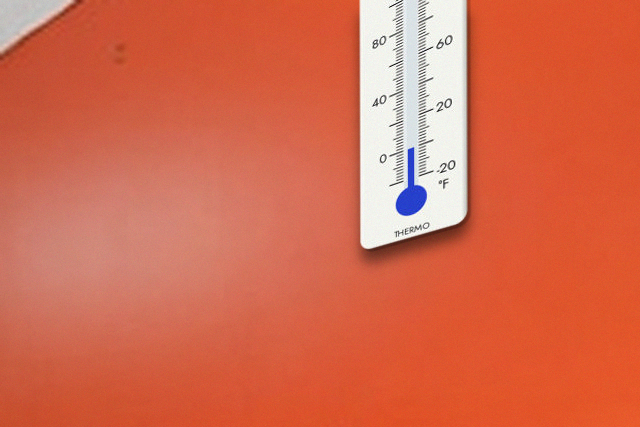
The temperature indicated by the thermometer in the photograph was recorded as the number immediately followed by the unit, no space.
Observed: 0°F
